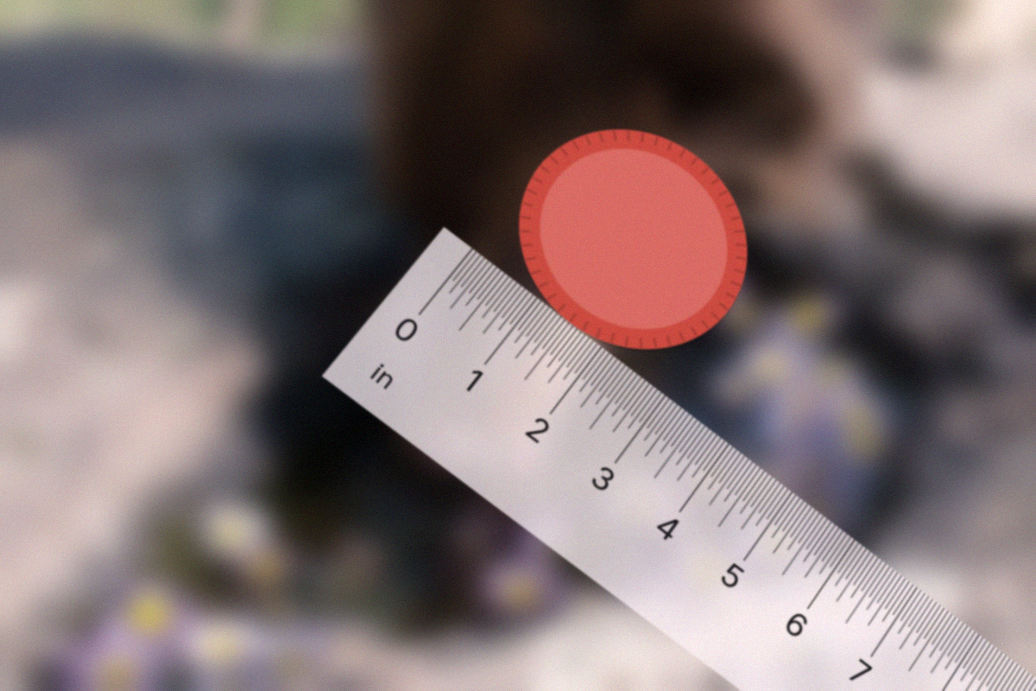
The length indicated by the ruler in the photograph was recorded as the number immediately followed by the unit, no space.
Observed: 3in
